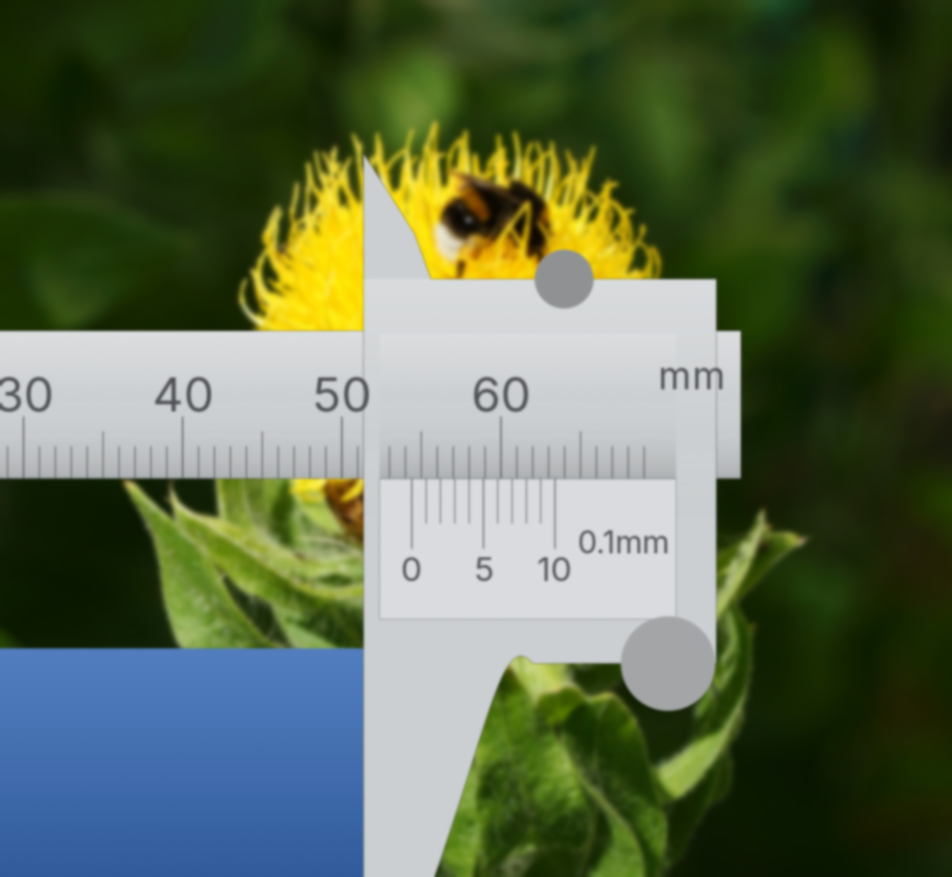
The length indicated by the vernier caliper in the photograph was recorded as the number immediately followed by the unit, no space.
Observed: 54.4mm
